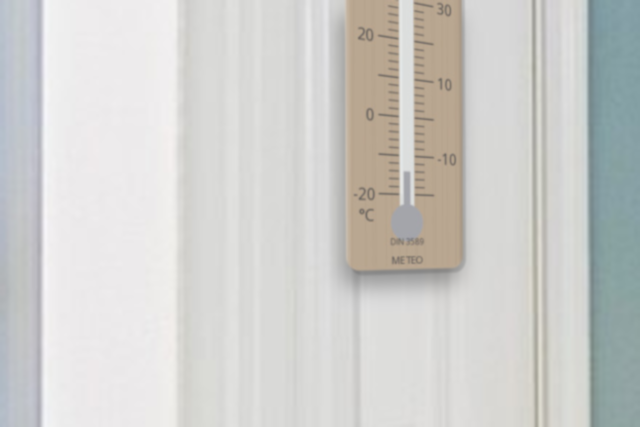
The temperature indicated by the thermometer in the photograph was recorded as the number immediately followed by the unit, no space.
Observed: -14°C
